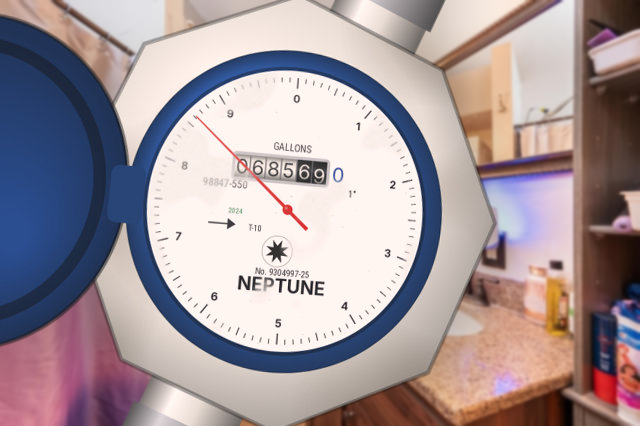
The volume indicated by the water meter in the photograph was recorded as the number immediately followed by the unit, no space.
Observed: 685688.6gal
